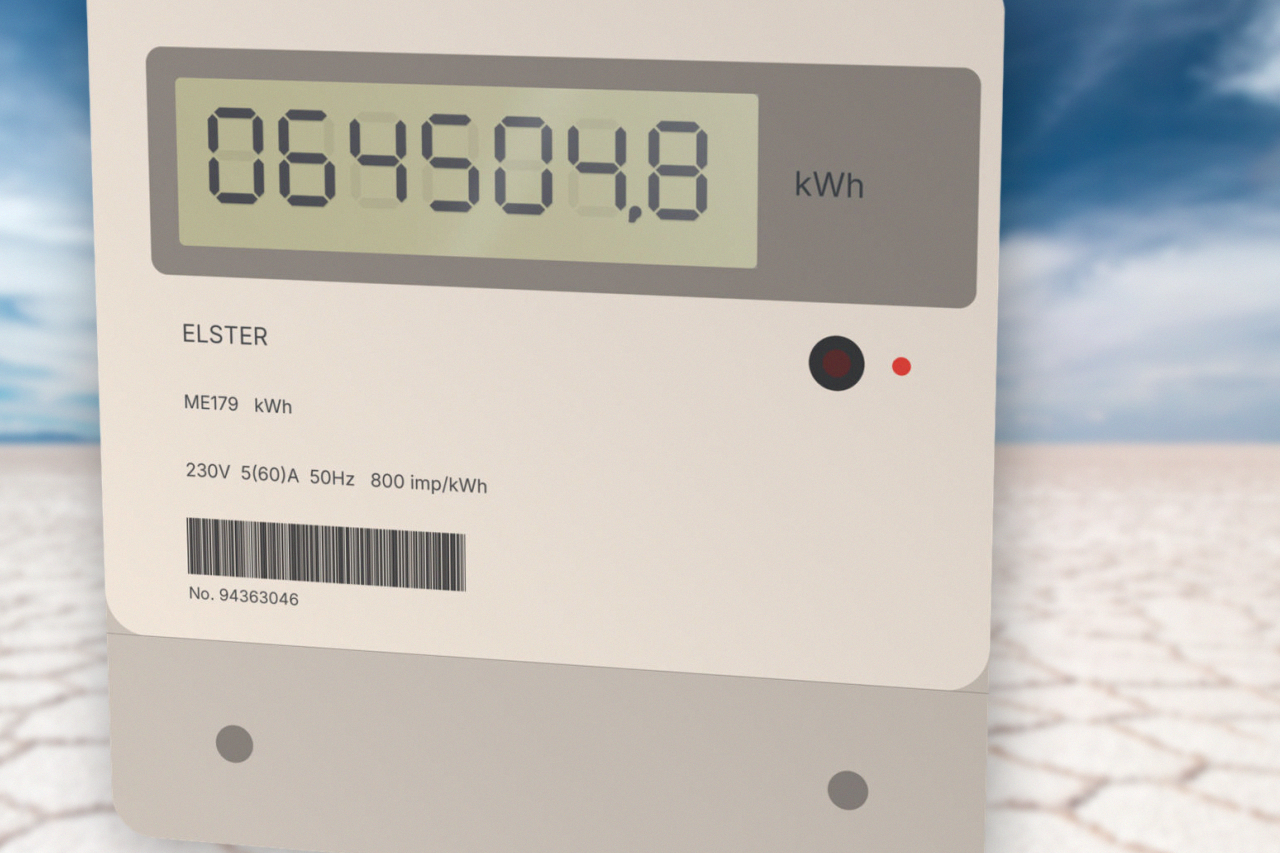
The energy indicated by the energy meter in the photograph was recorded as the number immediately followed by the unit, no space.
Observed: 64504.8kWh
